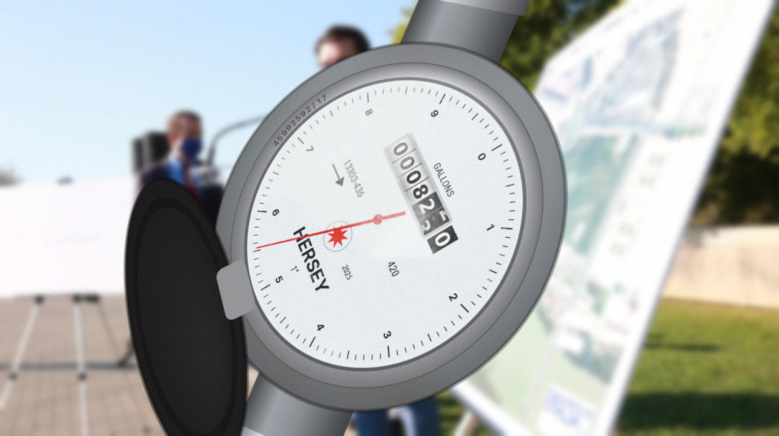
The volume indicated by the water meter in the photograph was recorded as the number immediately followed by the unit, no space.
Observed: 8225.5gal
